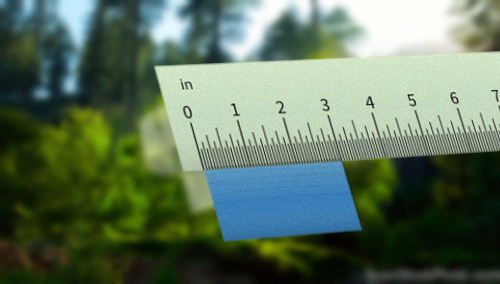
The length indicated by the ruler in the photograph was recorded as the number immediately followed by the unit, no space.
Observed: 3in
